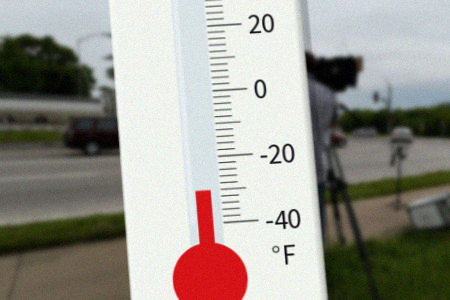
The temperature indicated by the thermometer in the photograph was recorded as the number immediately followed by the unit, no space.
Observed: -30°F
